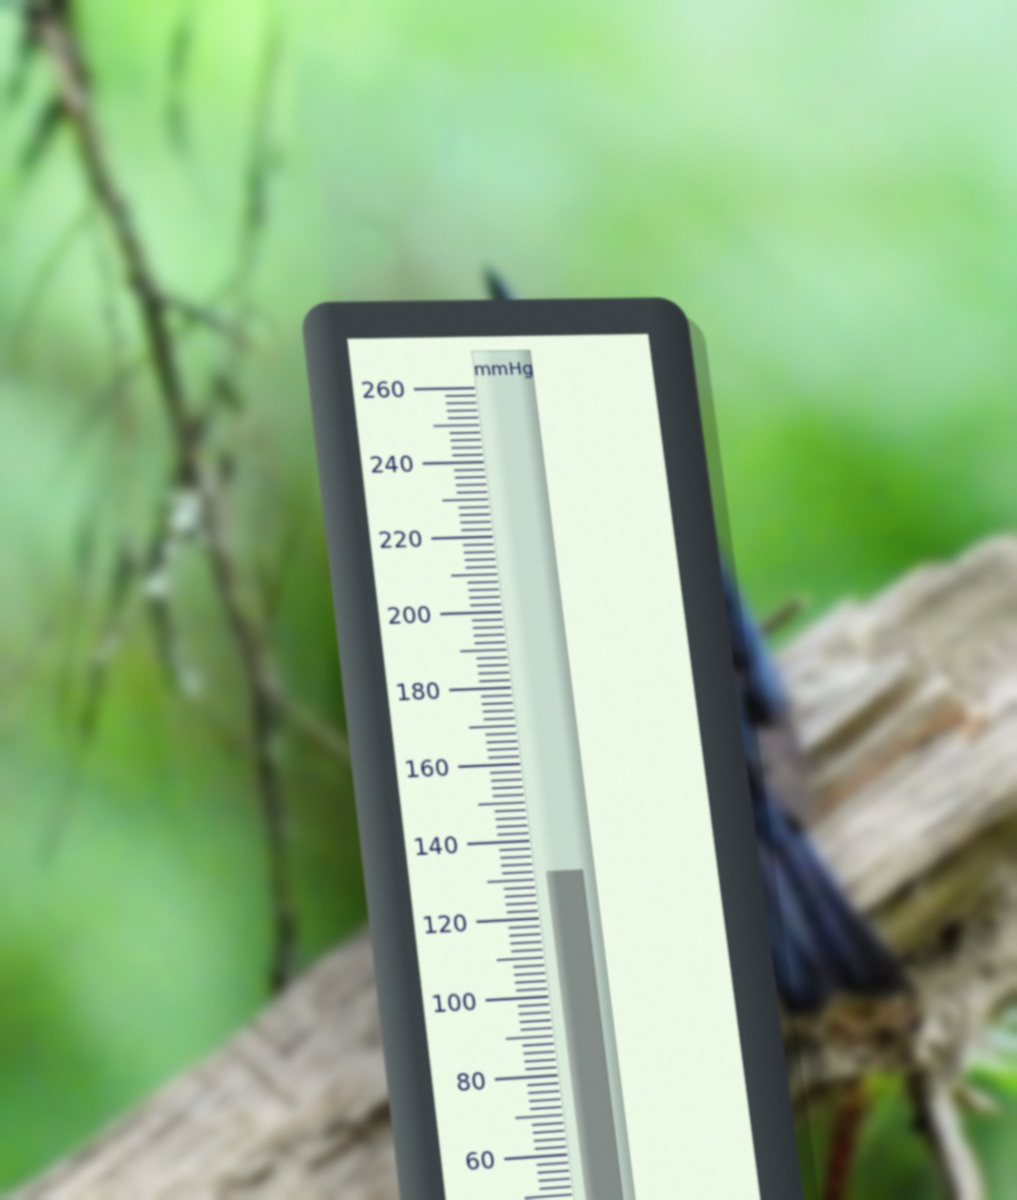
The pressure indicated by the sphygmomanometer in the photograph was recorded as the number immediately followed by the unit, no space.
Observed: 132mmHg
